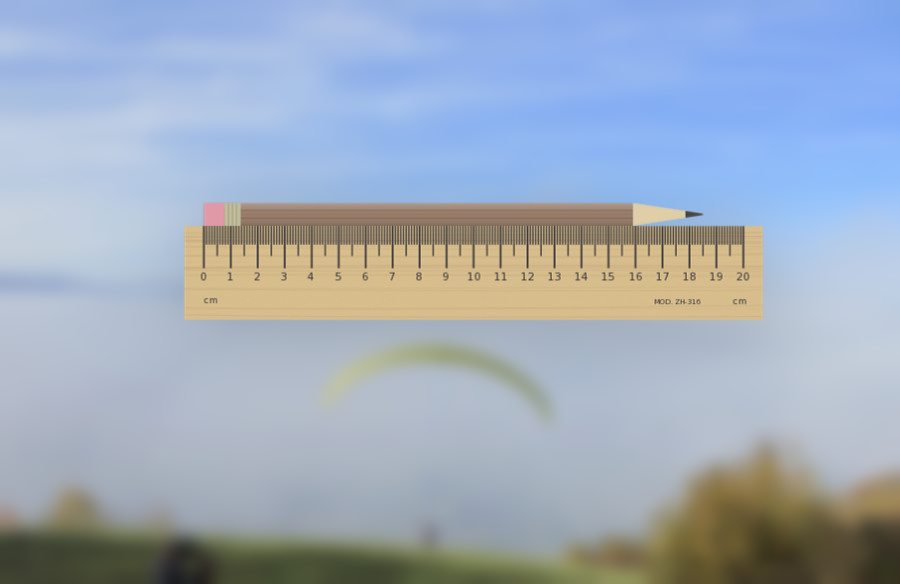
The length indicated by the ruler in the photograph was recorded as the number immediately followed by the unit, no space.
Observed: 18.5cm
